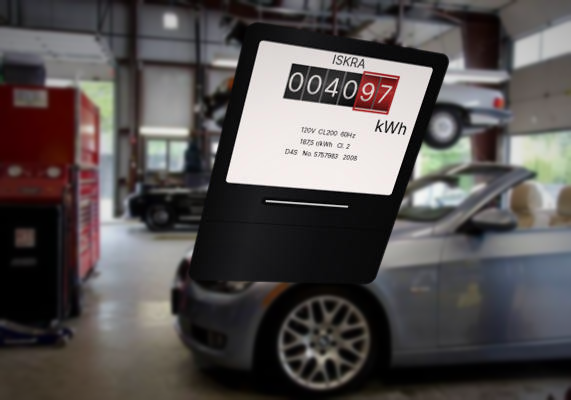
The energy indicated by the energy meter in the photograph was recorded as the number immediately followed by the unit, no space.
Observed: 40.97kWh
